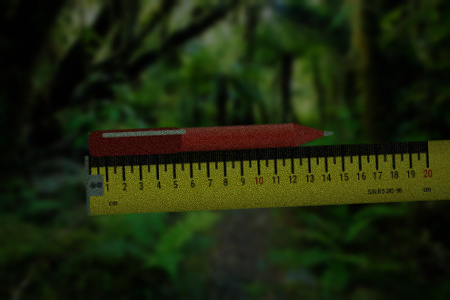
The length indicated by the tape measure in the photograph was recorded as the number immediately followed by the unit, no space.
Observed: 14.5cm
